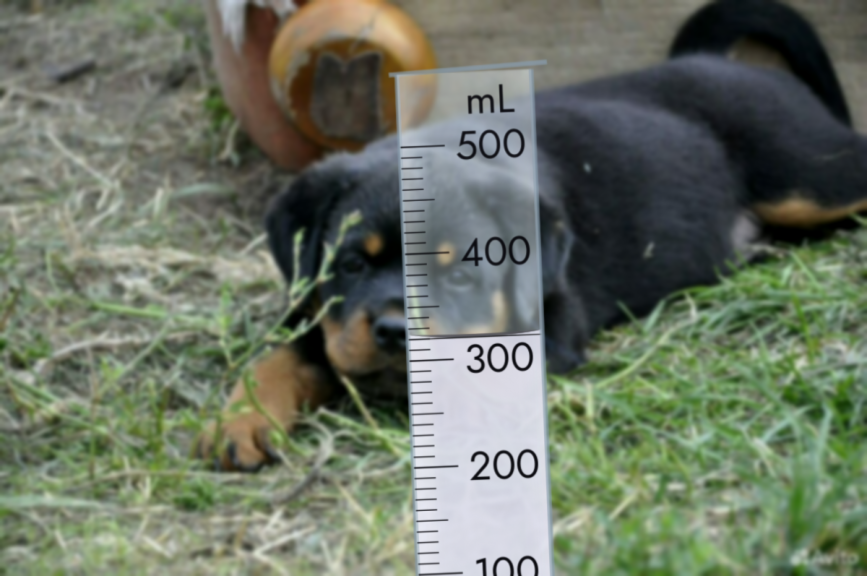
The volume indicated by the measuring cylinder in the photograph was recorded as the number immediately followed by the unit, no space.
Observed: 320mL
